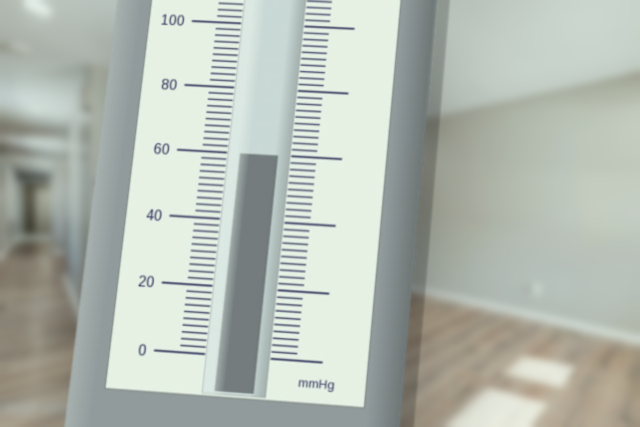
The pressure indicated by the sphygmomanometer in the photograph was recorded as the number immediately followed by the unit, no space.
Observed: 60mmHg
